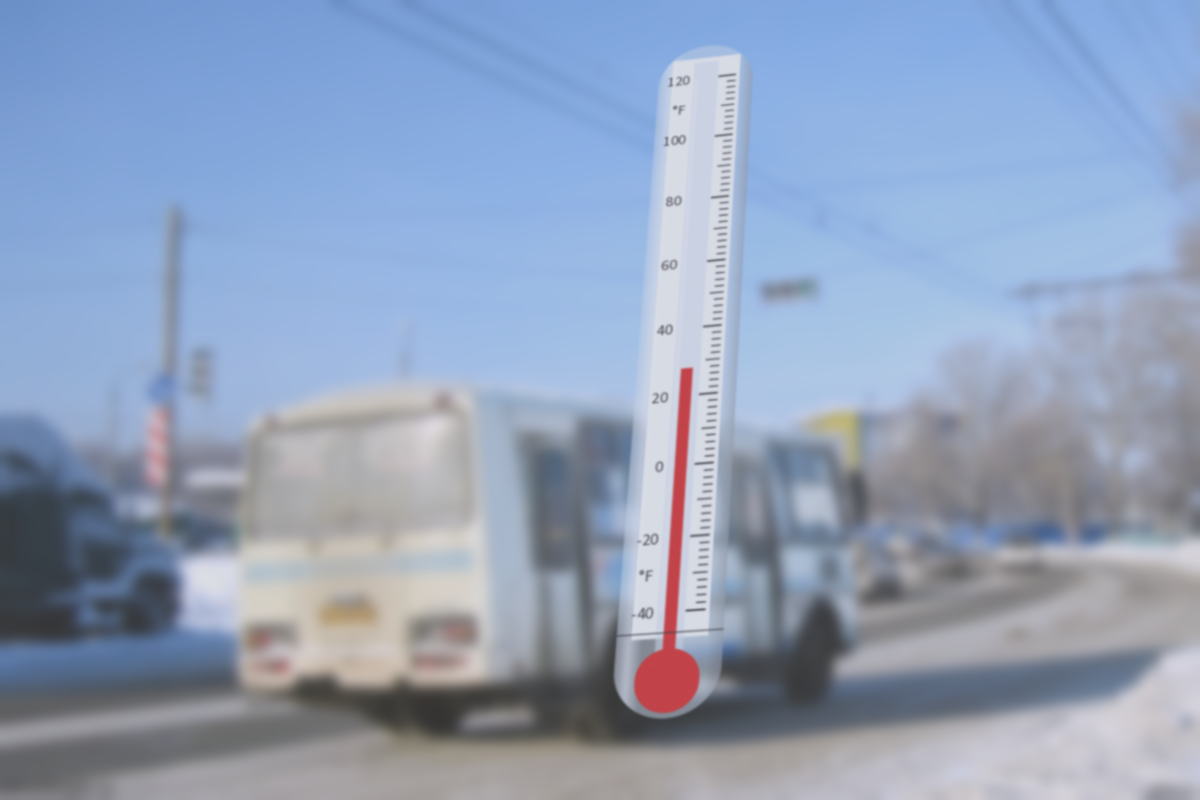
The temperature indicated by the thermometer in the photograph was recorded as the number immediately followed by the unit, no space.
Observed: 28°F
